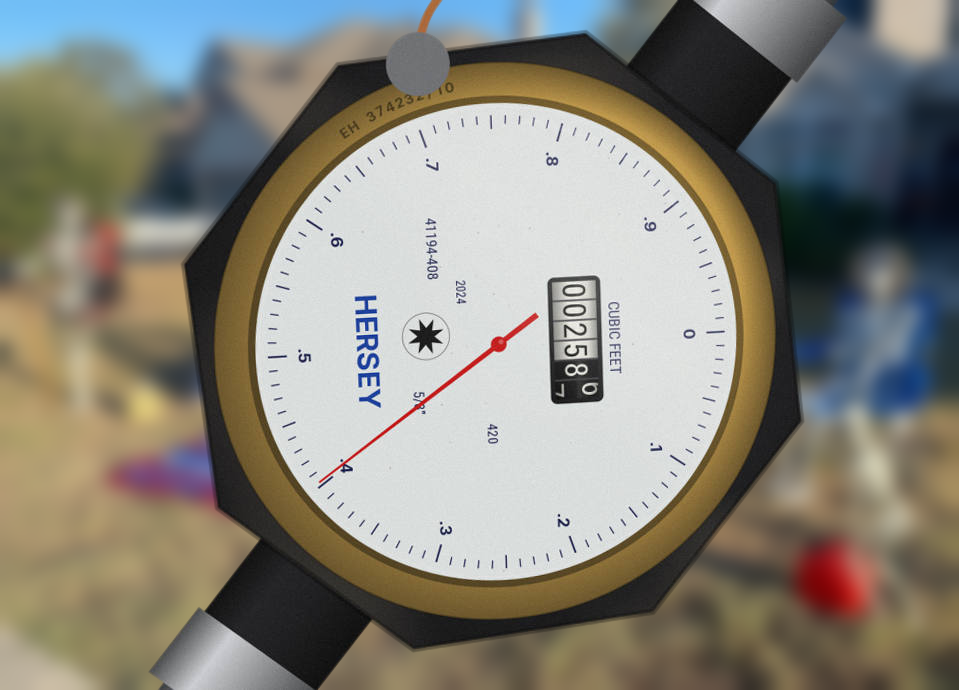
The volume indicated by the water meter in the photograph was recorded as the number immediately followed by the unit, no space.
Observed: 2586.40ft³
